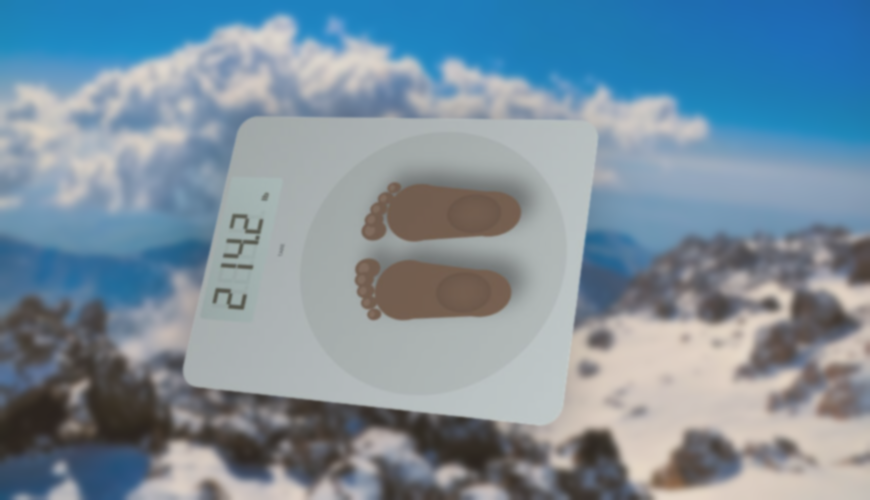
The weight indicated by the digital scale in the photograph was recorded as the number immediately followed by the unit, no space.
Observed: 214.2lb
